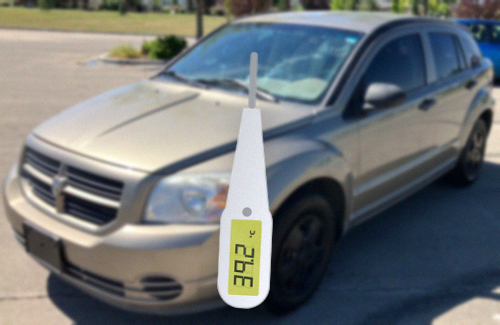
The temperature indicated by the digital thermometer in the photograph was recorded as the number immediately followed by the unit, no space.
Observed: 39.2°C
